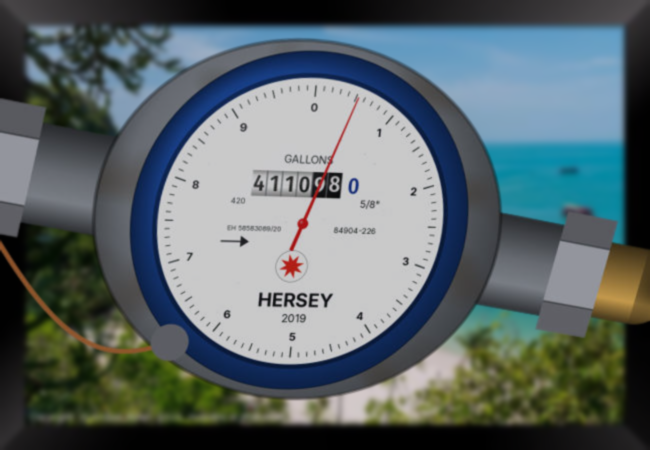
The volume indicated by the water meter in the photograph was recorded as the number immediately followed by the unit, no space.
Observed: 4110980.5gal
